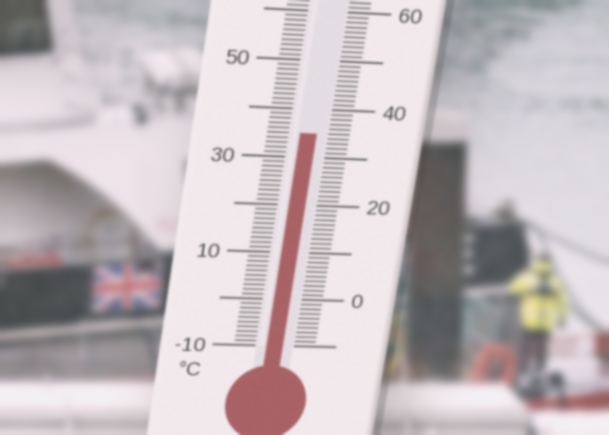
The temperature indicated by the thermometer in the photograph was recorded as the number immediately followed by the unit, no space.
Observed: 35°C
